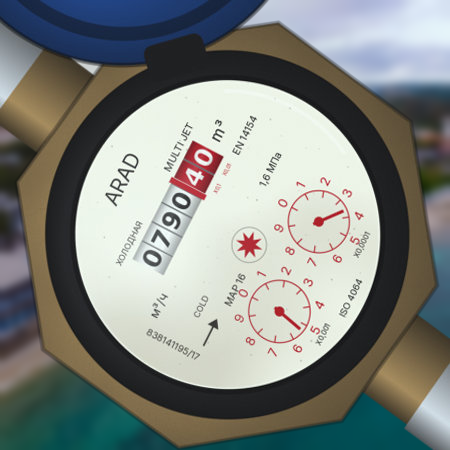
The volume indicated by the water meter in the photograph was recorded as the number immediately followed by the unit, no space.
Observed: 790.4053m³
